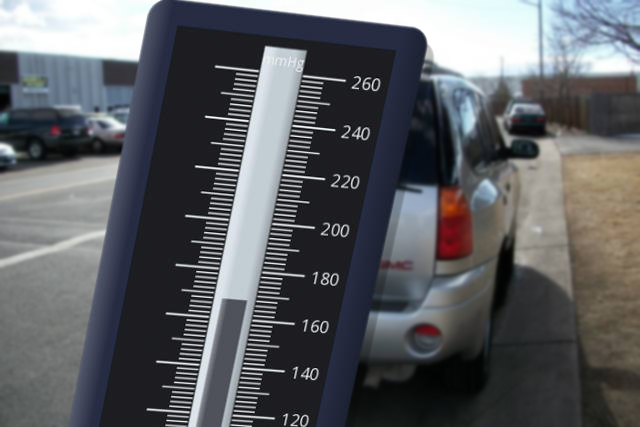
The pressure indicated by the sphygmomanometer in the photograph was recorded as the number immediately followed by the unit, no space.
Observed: 168mmHg
